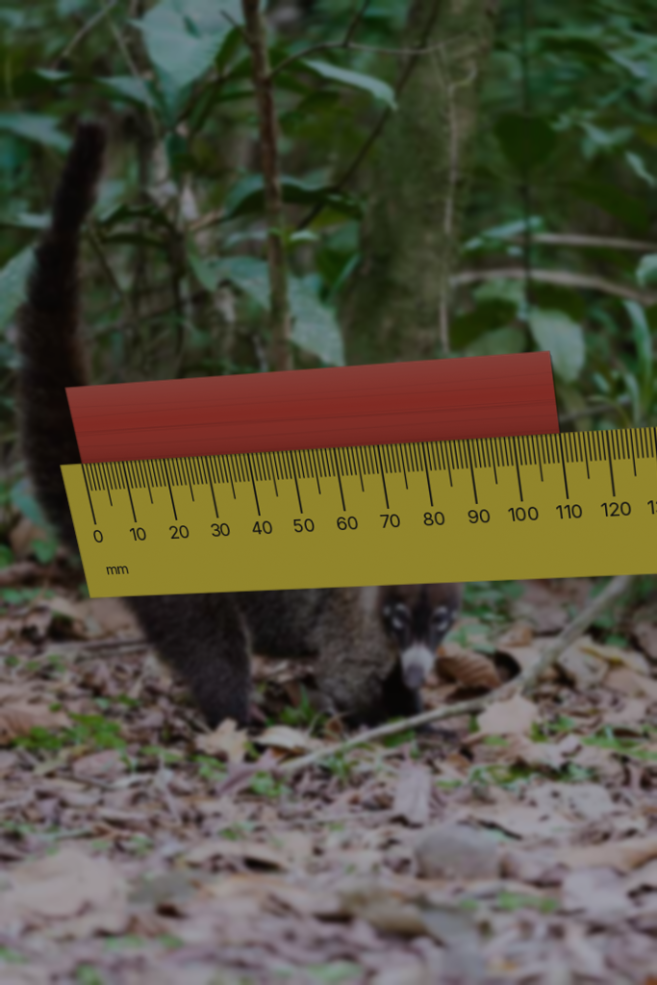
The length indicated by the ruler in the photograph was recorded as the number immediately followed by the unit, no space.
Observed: 110mm
